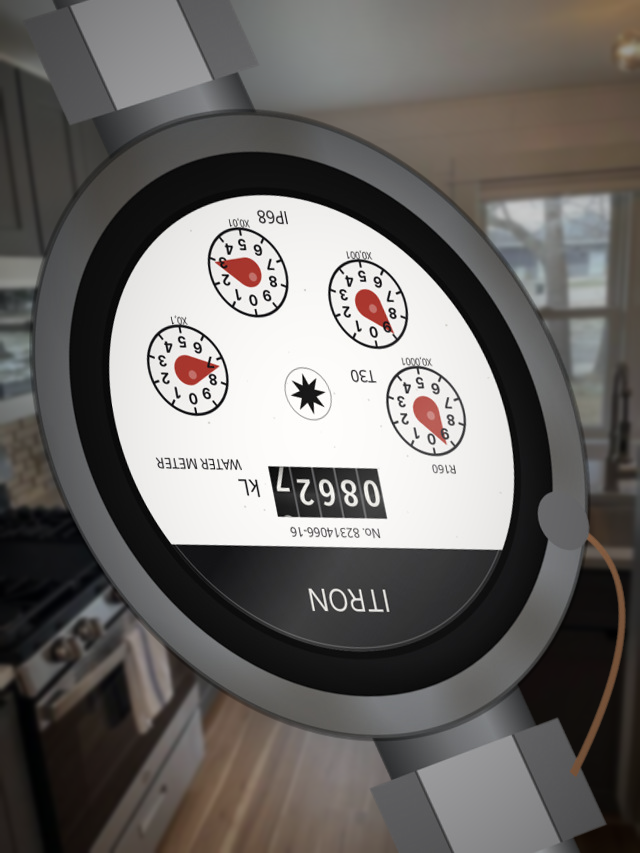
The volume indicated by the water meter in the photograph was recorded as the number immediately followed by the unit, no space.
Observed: 8626.7289kL
